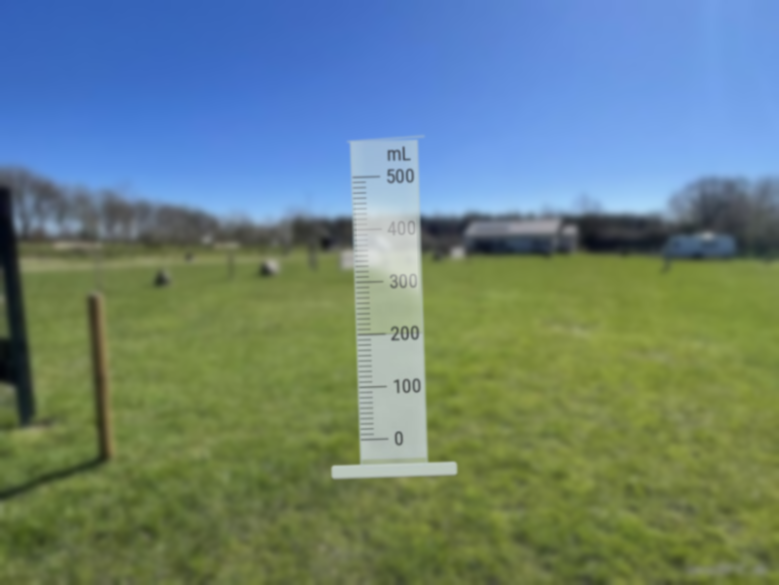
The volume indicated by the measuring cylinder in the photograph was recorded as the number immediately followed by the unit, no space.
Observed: 200mL
